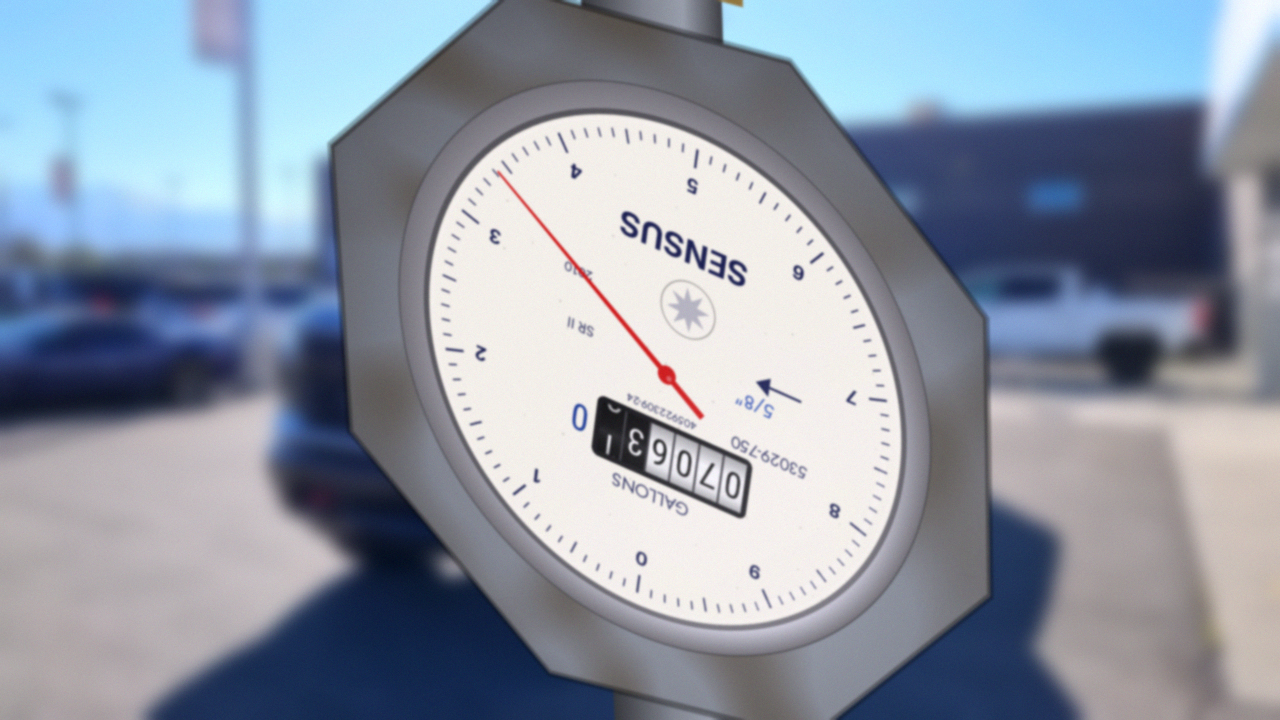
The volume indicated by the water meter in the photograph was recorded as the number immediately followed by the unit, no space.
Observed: 706313.4gal
